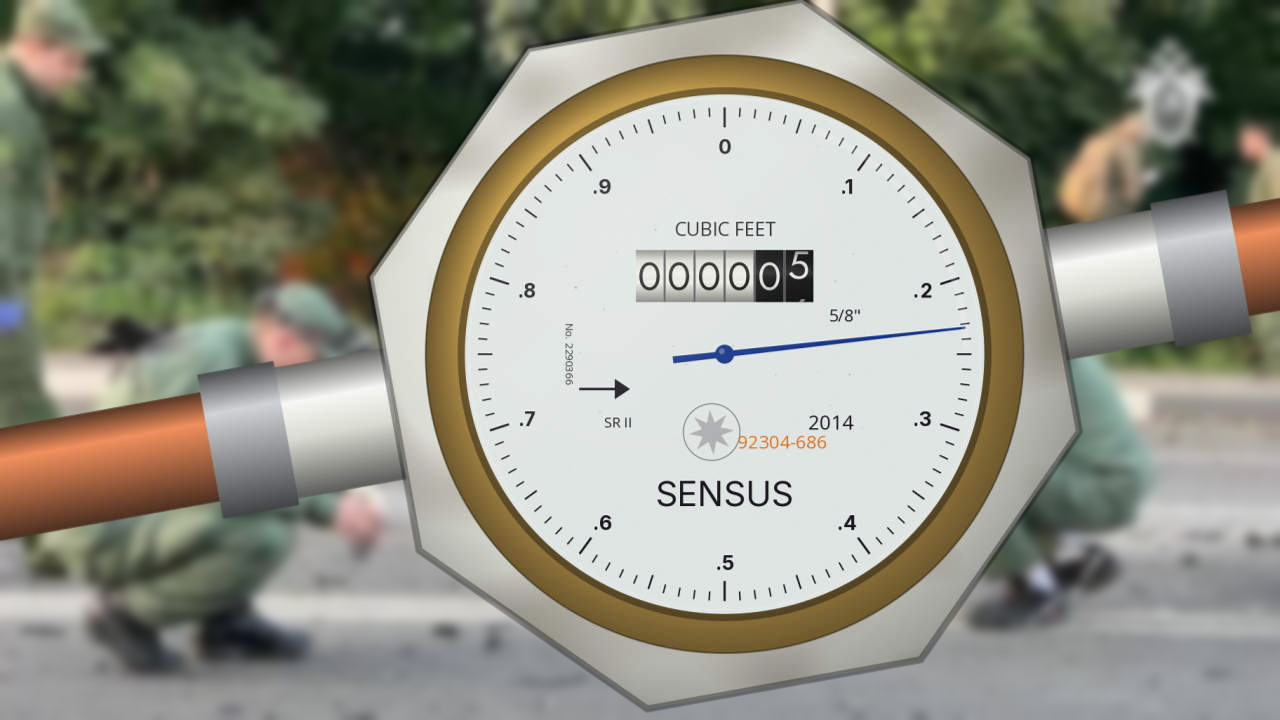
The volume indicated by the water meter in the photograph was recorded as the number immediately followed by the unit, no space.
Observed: 5.23ft³
